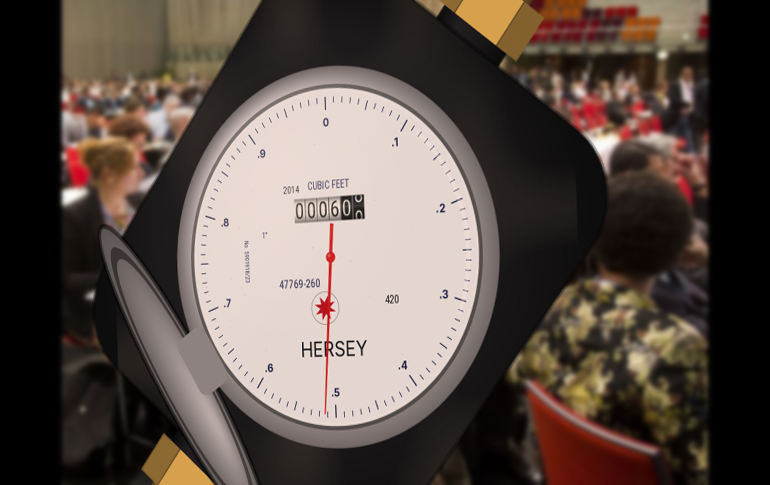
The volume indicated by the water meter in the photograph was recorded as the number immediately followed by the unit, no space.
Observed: 608.51ft³
